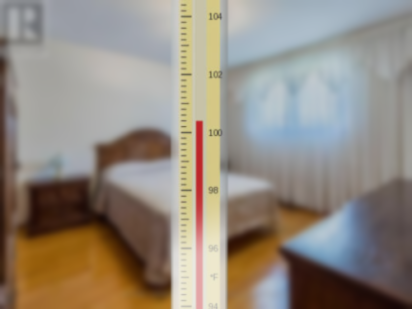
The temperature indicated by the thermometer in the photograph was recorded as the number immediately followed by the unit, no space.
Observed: 100.4°F
